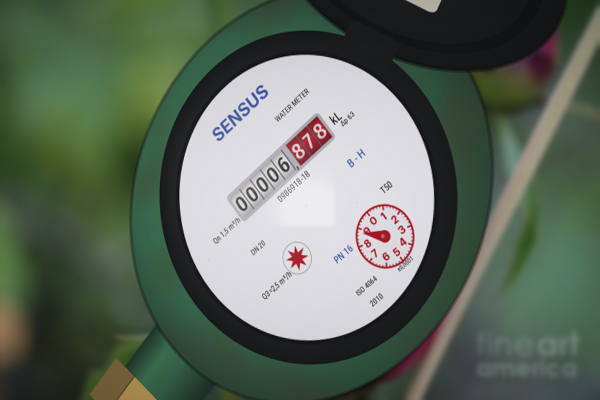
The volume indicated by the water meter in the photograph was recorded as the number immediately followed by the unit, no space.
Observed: 6.8788kL
